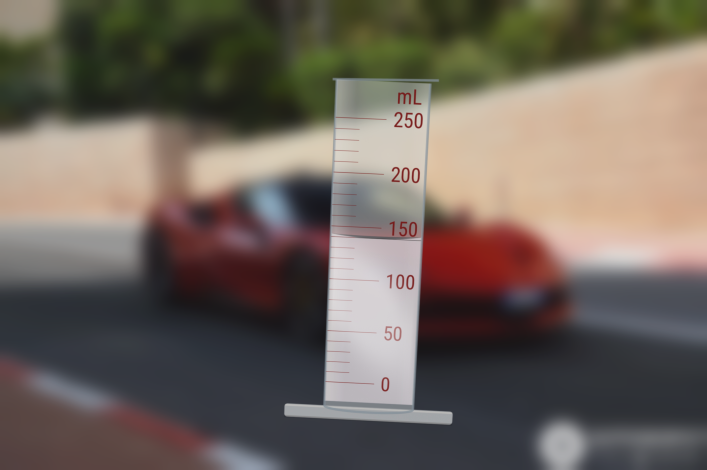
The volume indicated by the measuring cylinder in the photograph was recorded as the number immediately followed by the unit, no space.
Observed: 140mL
